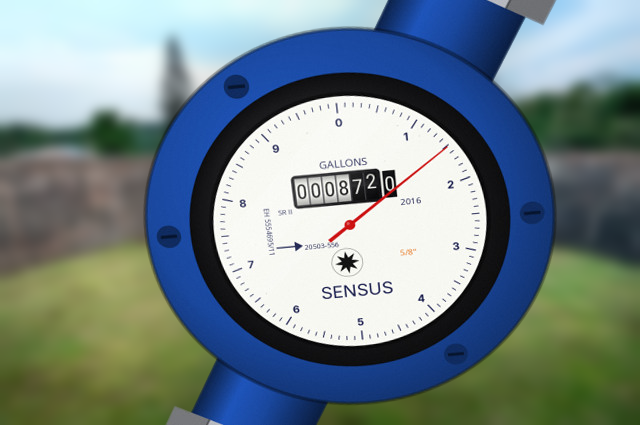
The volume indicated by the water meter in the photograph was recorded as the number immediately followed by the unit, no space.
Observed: 8721.5gal
